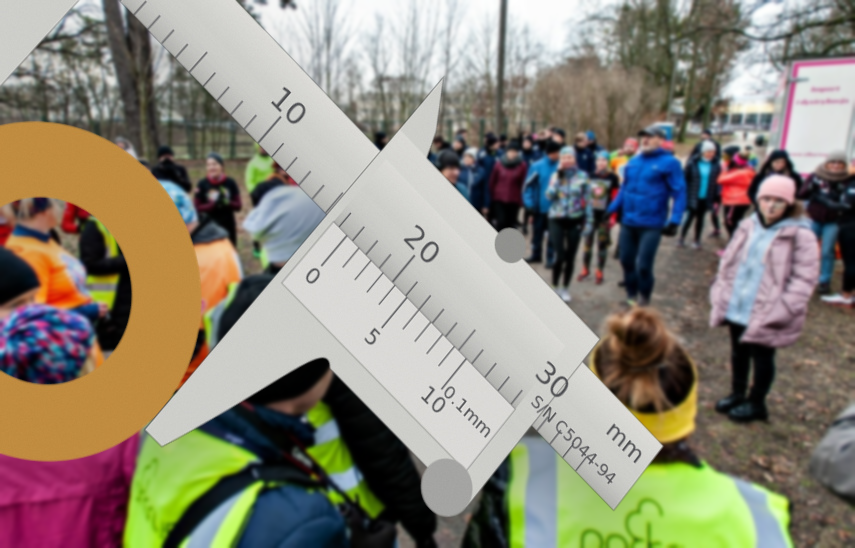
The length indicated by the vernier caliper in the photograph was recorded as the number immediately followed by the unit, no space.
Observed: 16.6mm
